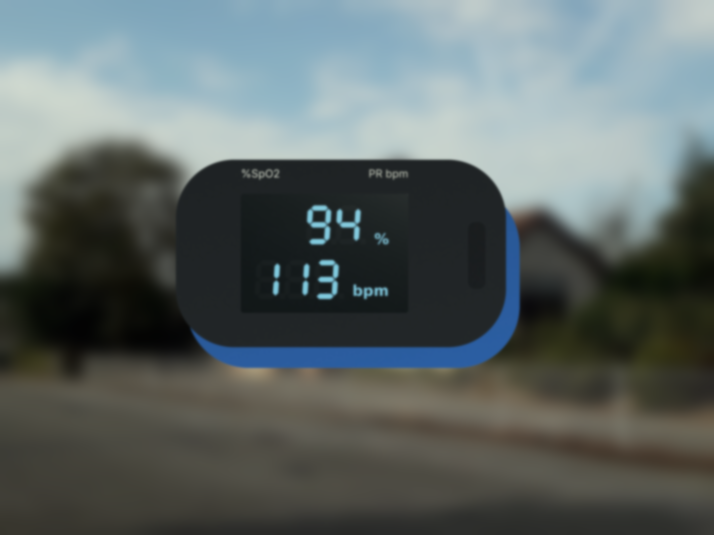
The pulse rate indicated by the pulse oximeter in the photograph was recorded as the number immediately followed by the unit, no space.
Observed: 113bpm
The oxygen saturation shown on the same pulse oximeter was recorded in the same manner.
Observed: 94%
